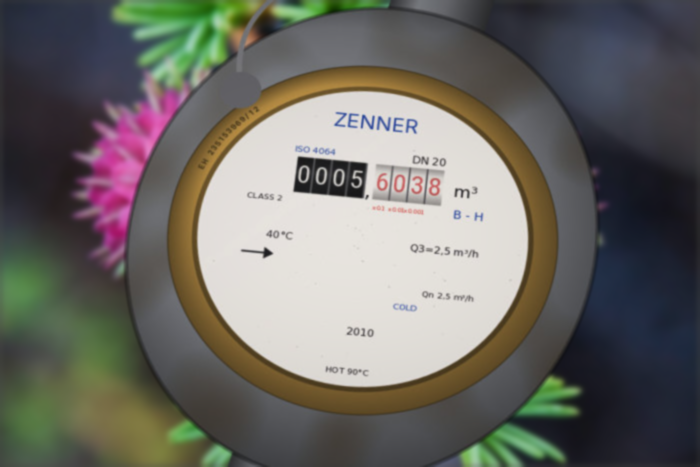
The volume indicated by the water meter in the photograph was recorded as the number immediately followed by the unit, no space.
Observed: 5.6038m³
